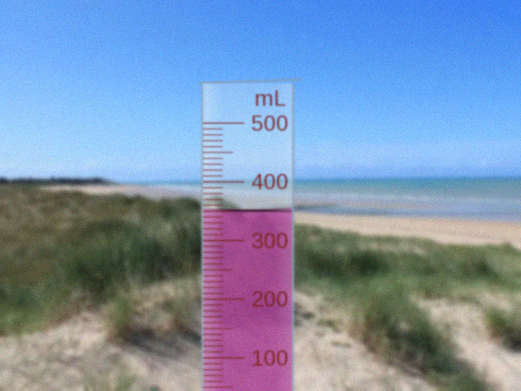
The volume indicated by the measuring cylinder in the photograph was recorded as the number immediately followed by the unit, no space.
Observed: 350mL
